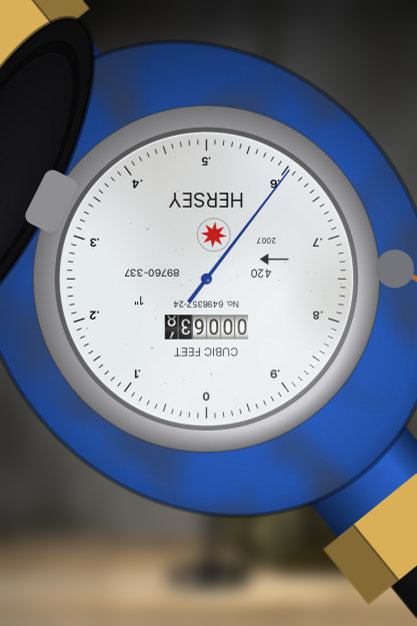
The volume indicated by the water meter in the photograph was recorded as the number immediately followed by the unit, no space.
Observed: 637.60ft³
